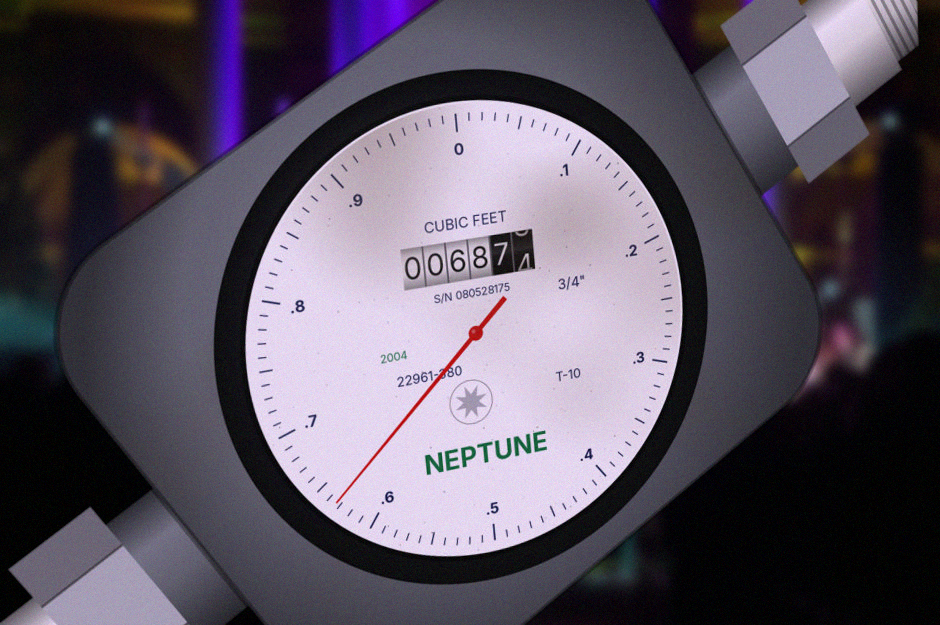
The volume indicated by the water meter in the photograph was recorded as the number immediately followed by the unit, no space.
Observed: 6873.63ft³
